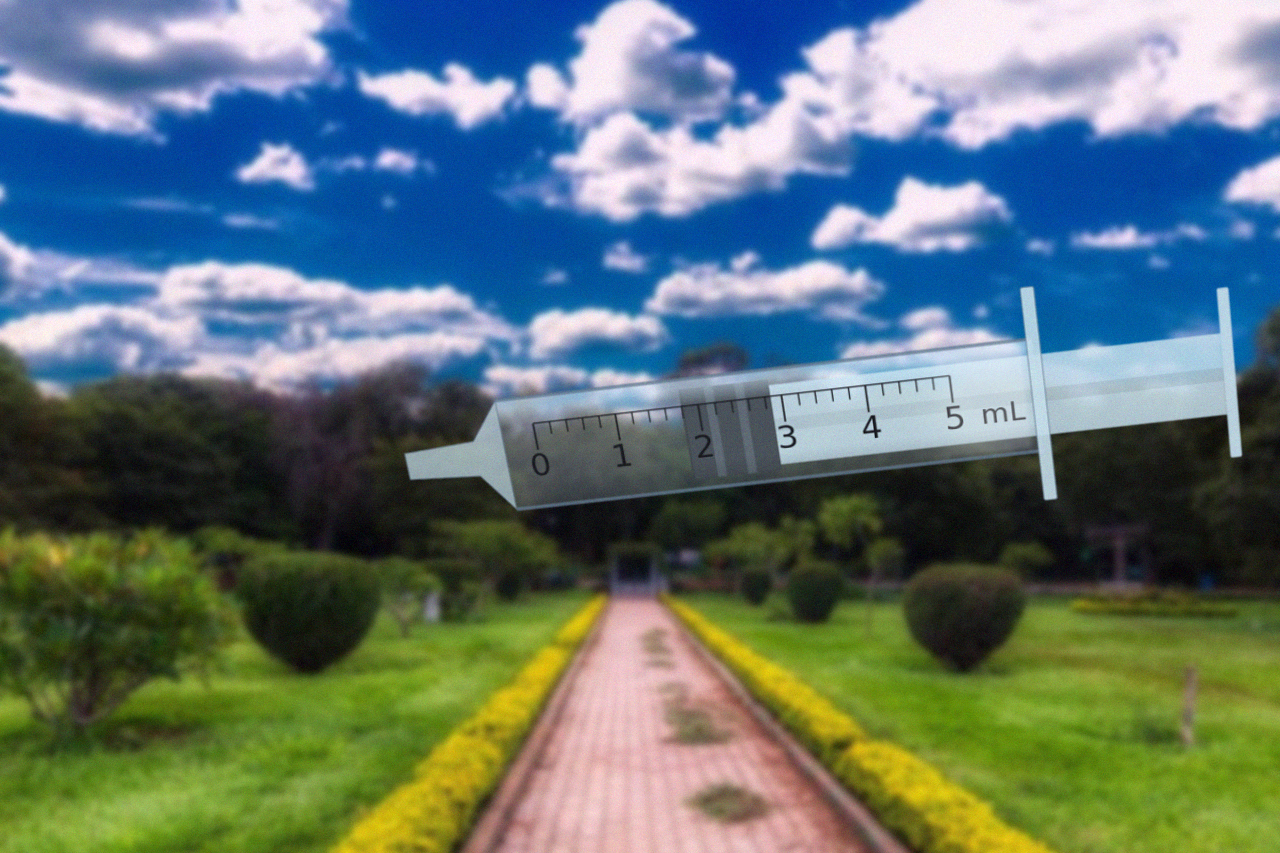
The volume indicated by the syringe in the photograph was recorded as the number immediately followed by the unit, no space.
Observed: 1.8mL
